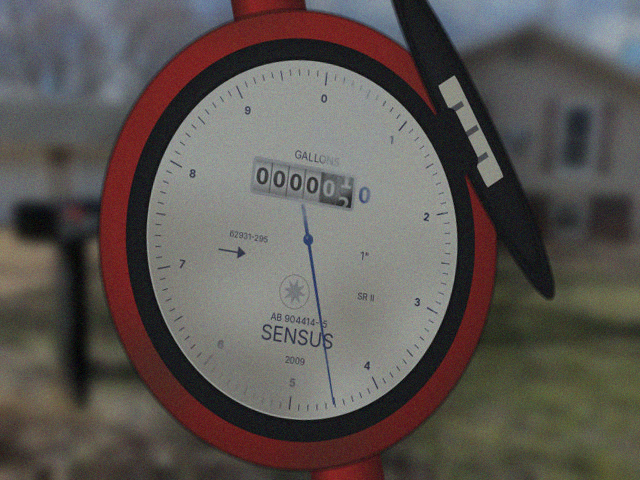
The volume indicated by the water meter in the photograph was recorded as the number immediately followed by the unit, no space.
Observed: 14.5gal
